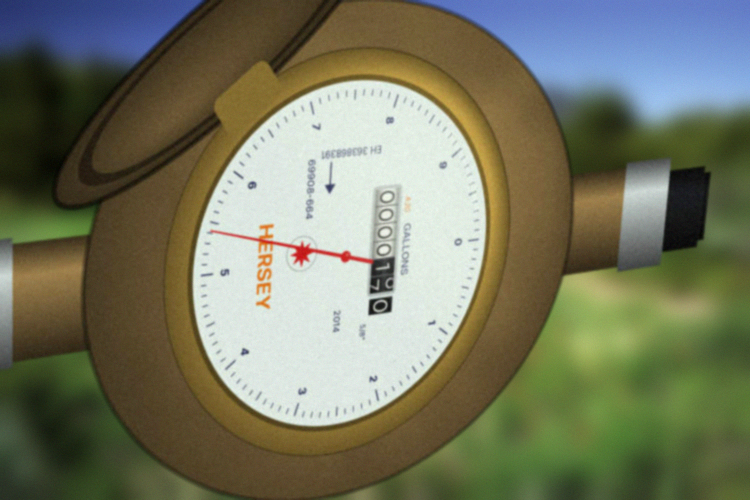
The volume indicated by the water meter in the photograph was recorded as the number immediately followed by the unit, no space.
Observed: 165.4gal
